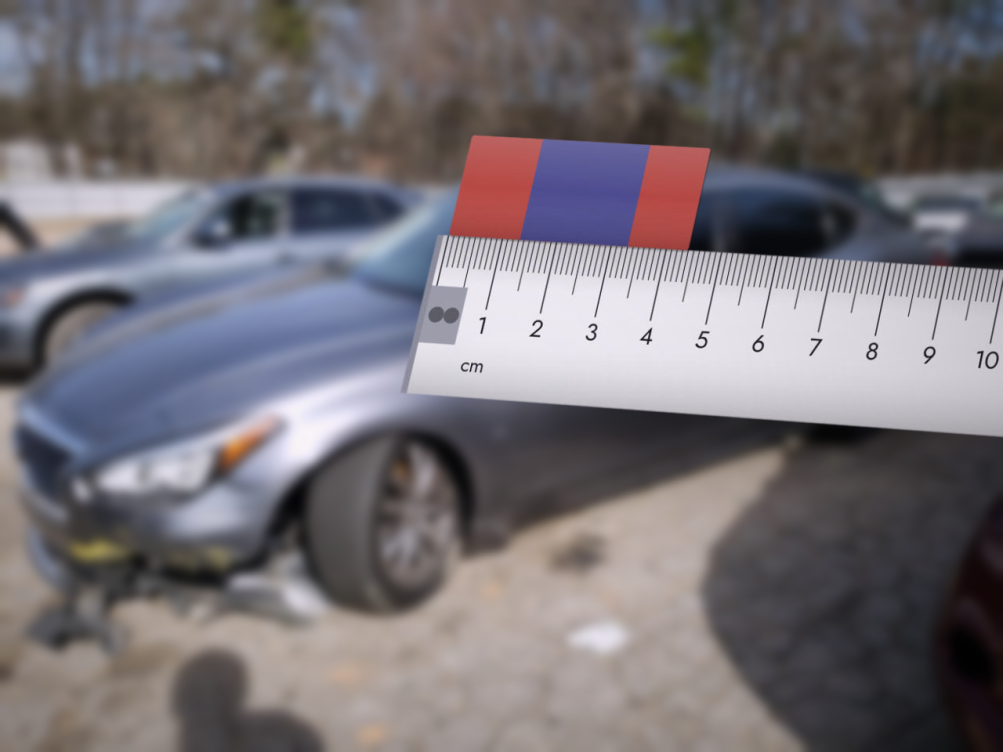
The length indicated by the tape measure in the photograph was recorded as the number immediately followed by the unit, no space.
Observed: 4.4cm
